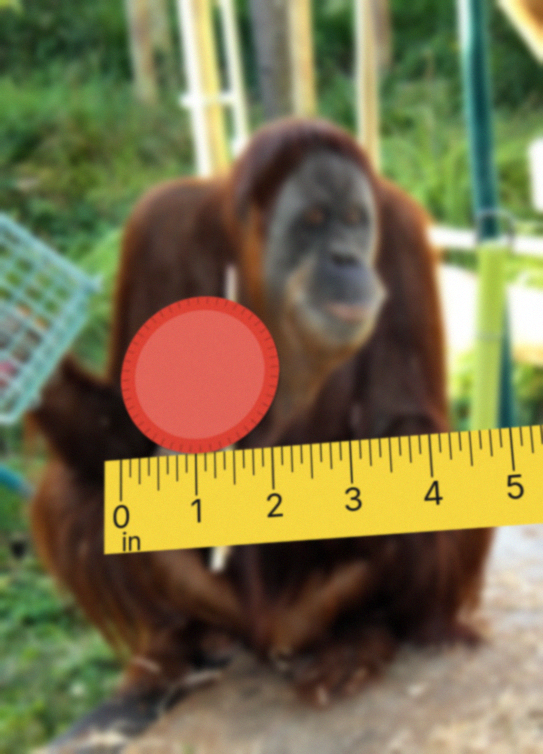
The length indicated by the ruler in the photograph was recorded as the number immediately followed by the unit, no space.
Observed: 2.125in
